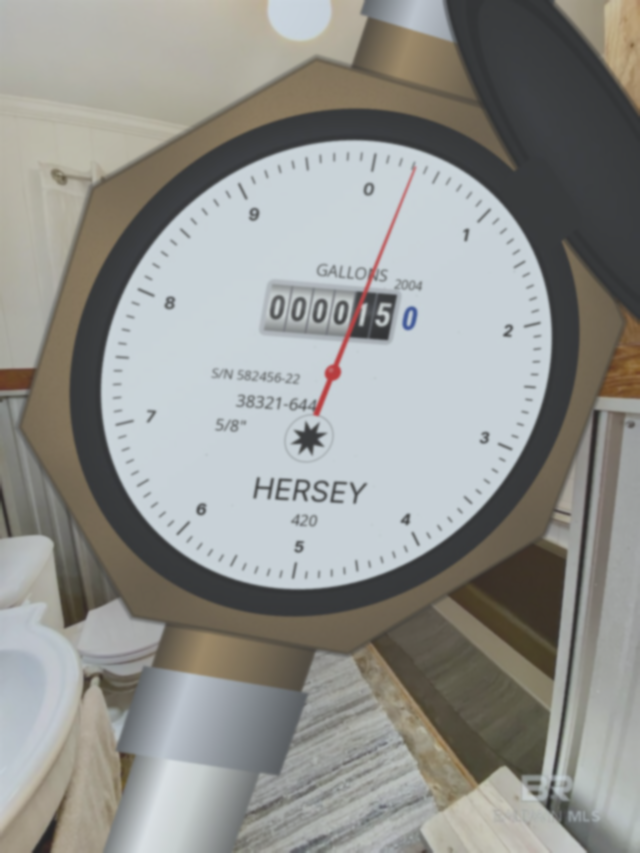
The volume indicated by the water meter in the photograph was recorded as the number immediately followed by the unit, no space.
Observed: 150.3gal
